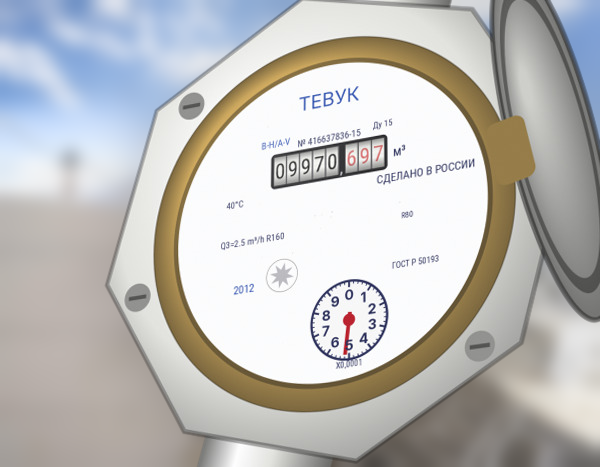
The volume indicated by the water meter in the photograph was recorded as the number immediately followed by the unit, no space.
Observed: 9970.6975m³
